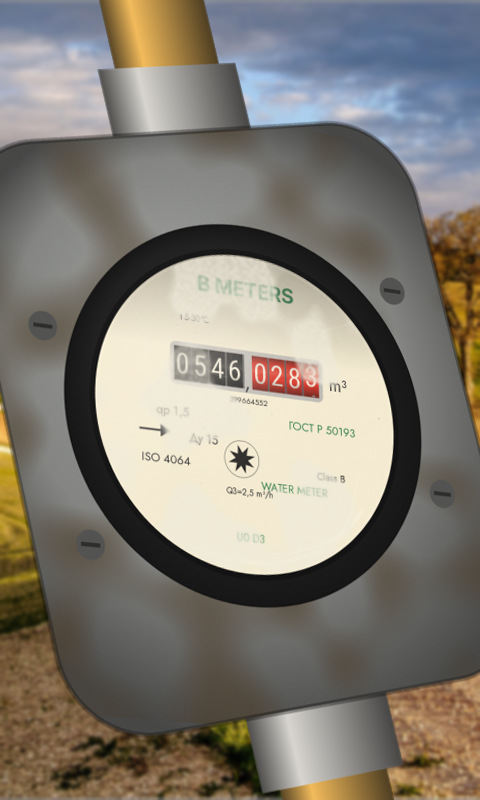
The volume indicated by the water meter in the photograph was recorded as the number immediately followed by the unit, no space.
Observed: 546.0283m³
